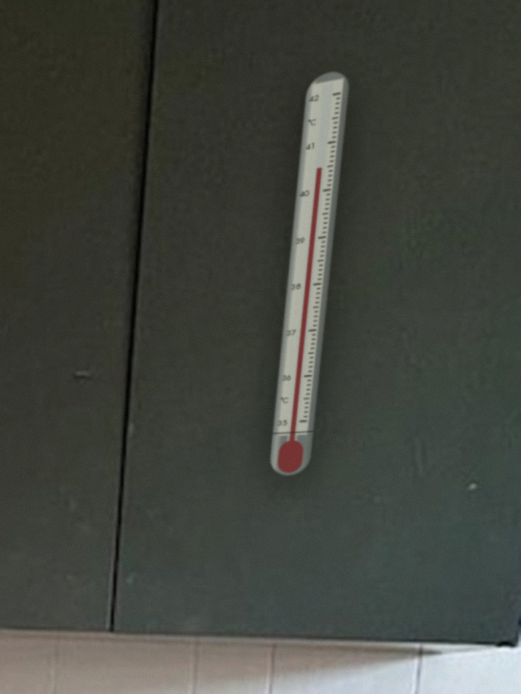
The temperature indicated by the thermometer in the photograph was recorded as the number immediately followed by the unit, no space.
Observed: 40.5°C
